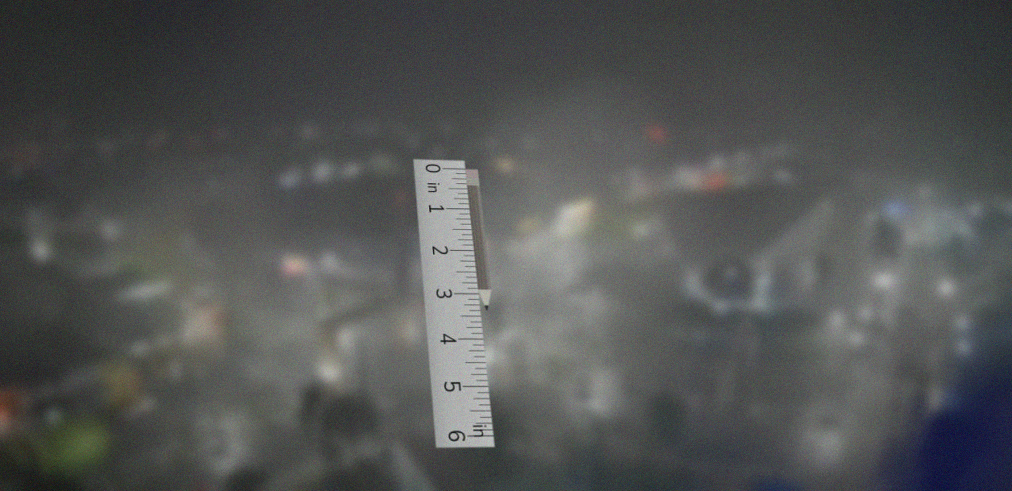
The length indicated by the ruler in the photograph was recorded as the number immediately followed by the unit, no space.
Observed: 3.375in
